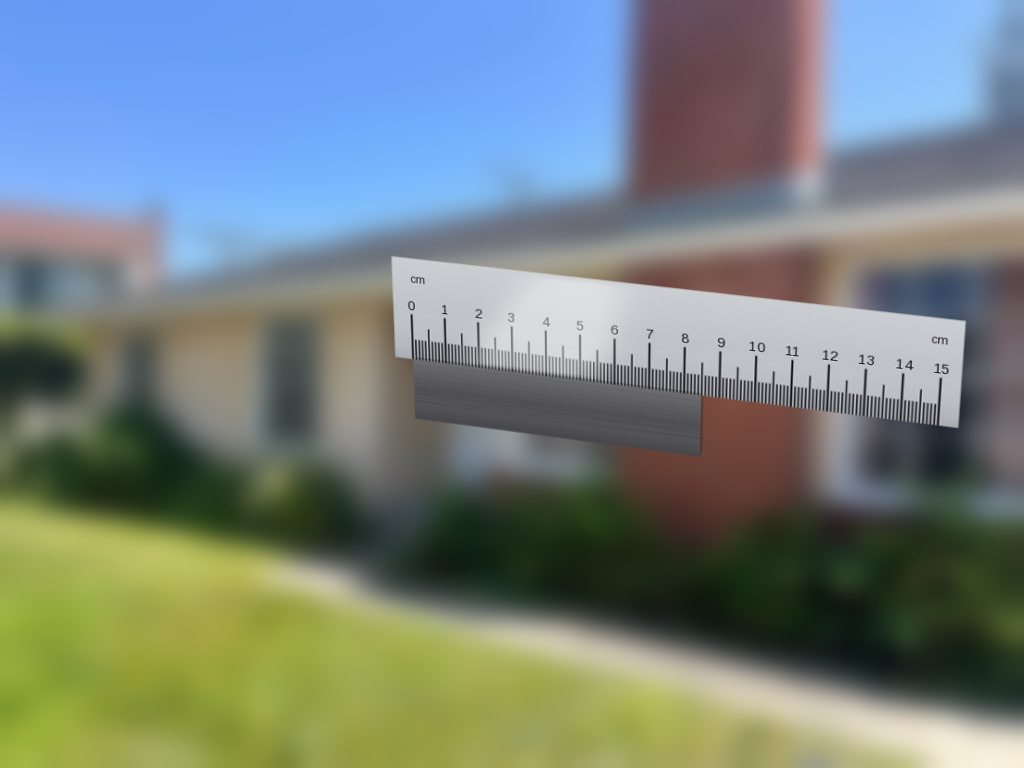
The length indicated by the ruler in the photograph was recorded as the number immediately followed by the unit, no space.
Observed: 8.5cm
